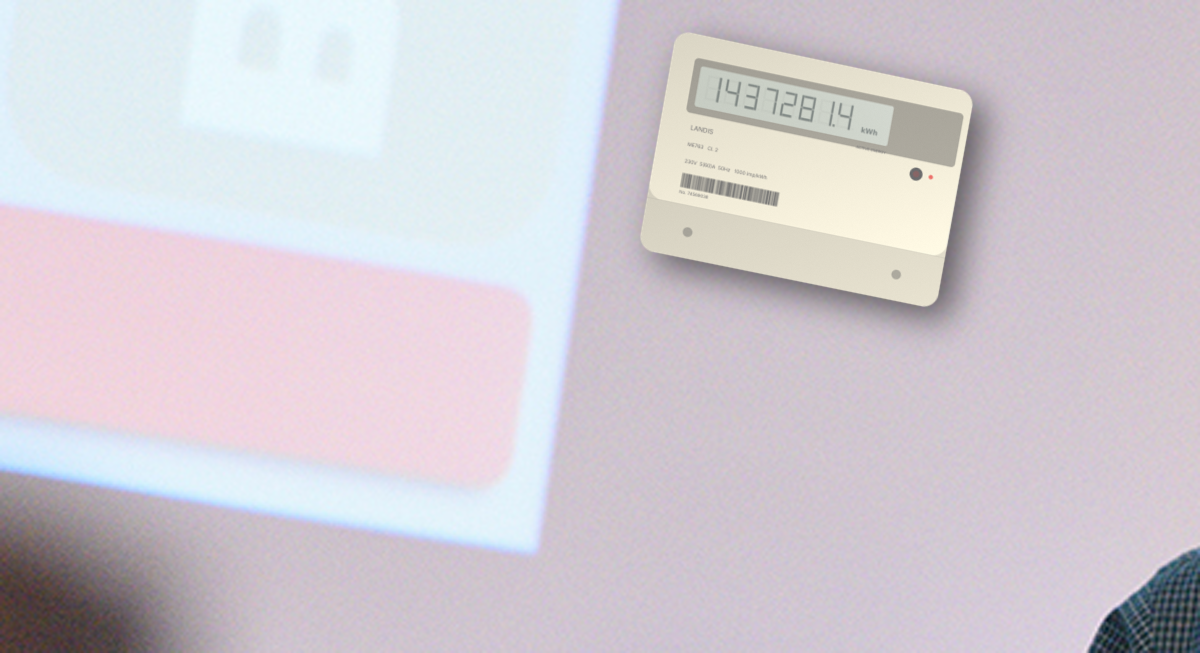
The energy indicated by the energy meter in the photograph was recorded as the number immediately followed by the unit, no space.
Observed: 1437281.4kWh
